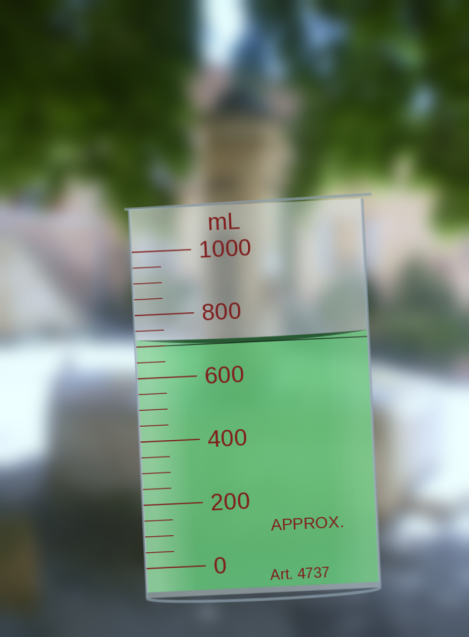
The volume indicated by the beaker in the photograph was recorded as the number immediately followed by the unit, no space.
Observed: 700mL
